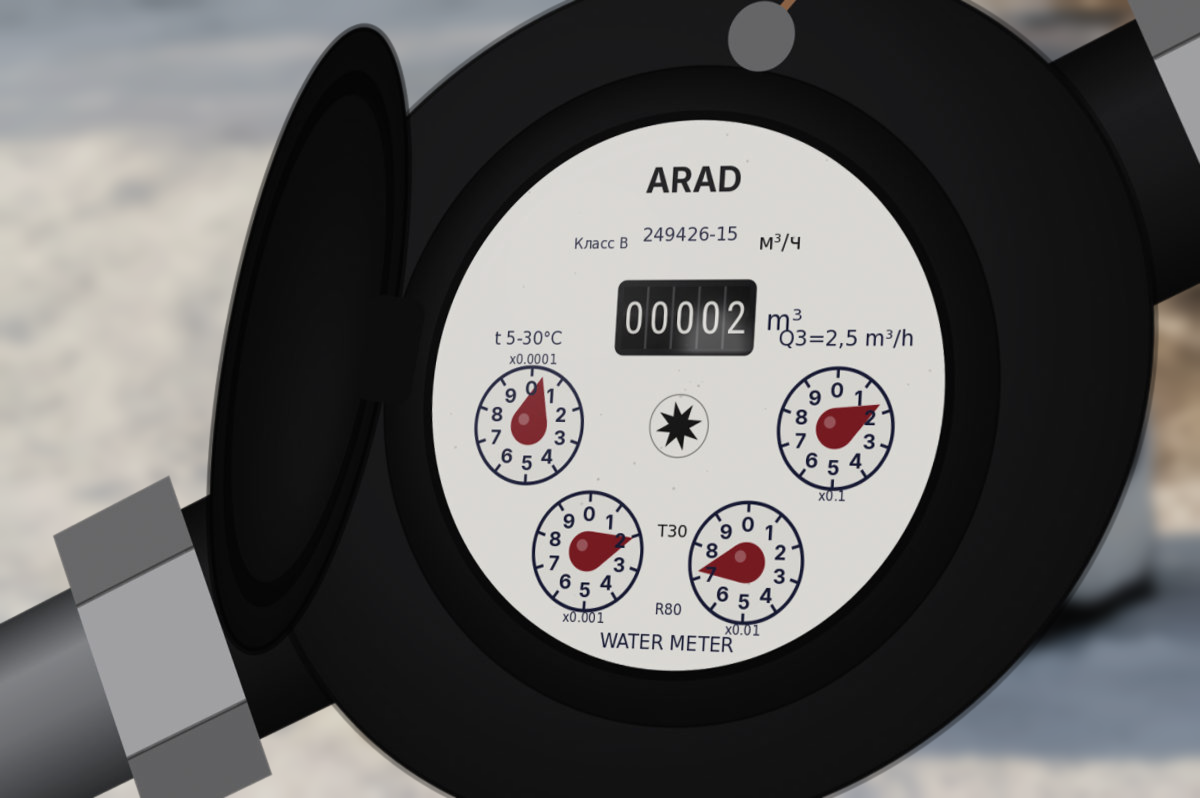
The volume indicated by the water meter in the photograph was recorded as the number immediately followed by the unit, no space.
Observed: 2.1720m³
